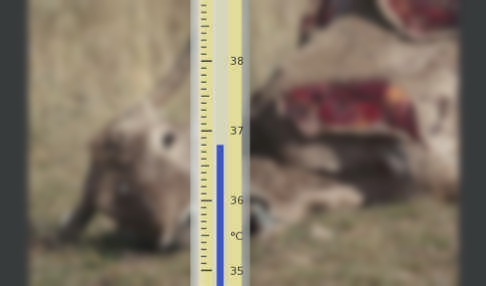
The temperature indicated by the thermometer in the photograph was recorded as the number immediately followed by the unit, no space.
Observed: 36.8°C
